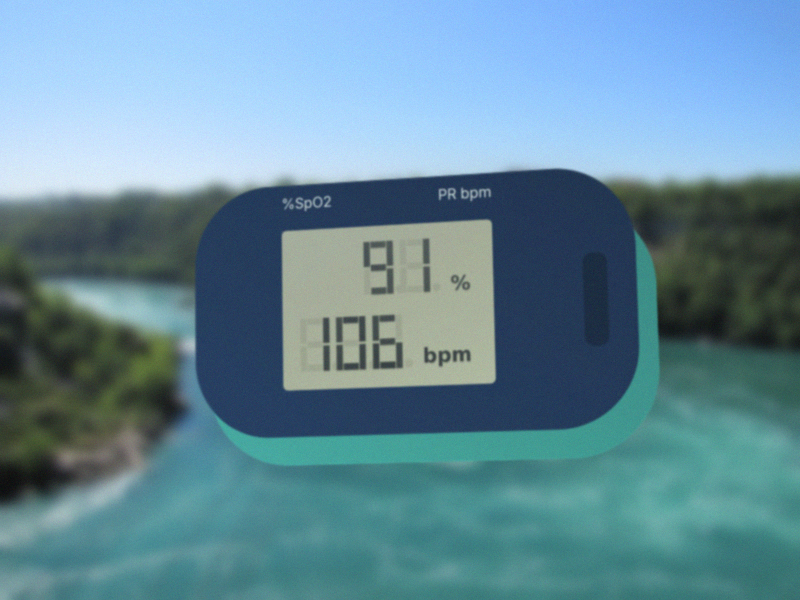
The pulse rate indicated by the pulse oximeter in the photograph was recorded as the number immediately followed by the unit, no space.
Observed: 106bpm
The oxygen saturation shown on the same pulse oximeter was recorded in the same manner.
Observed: 91%
